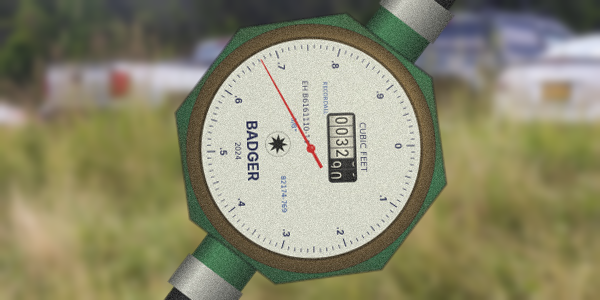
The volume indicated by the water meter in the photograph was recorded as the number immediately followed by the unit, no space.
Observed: 3289.67ft³
